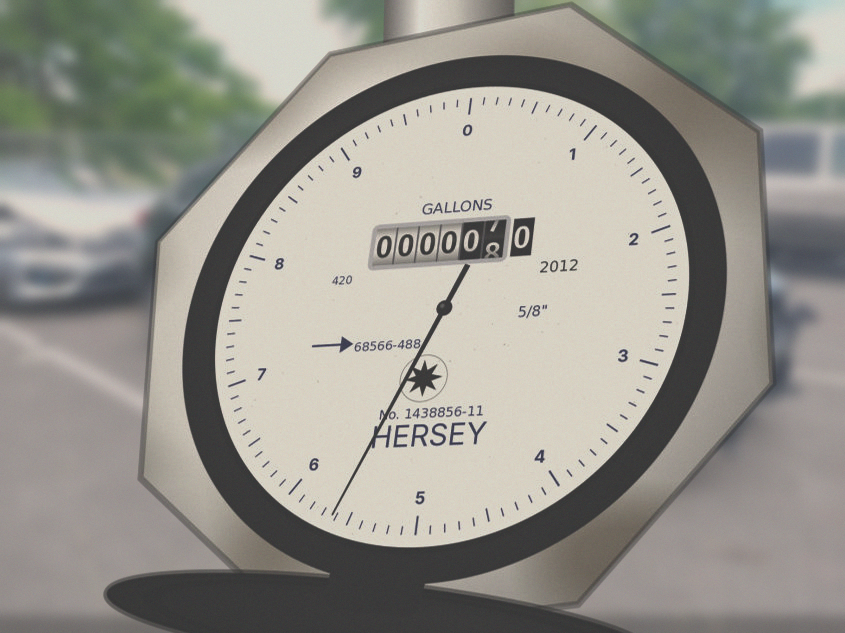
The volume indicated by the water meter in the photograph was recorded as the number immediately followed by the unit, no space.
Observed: 75.6gal
